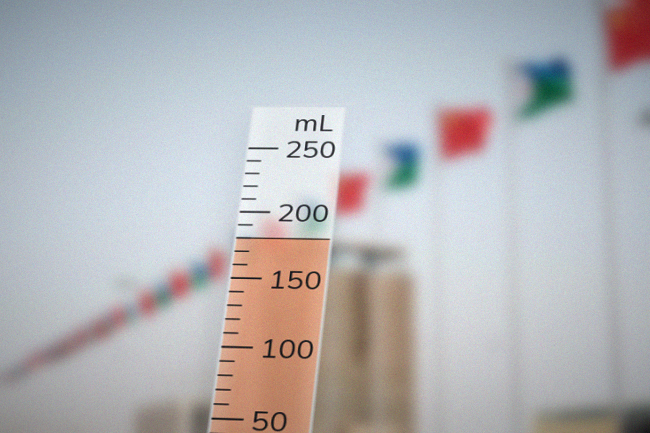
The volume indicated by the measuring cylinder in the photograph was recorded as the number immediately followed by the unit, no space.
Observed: 180mL
